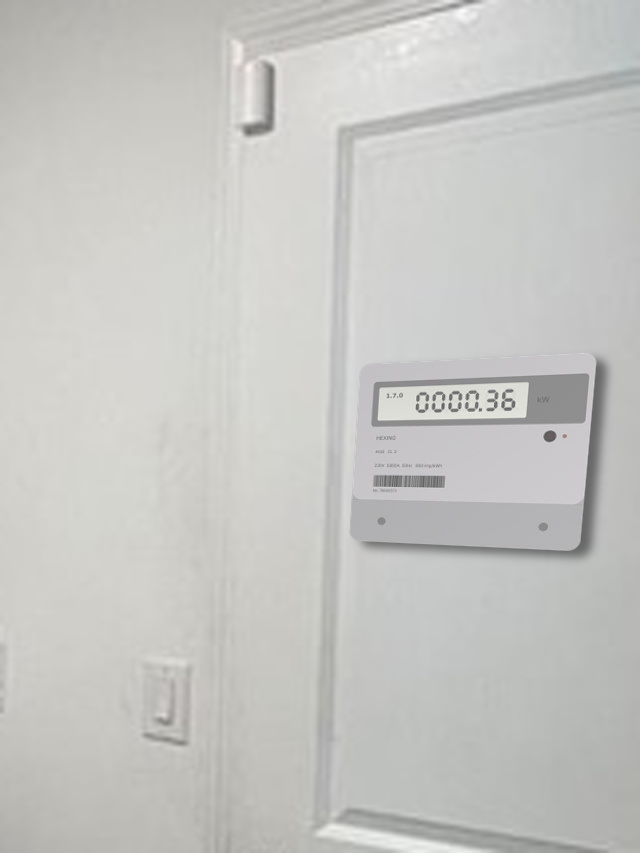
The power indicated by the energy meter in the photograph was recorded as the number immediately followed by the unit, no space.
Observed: 0.36kW
